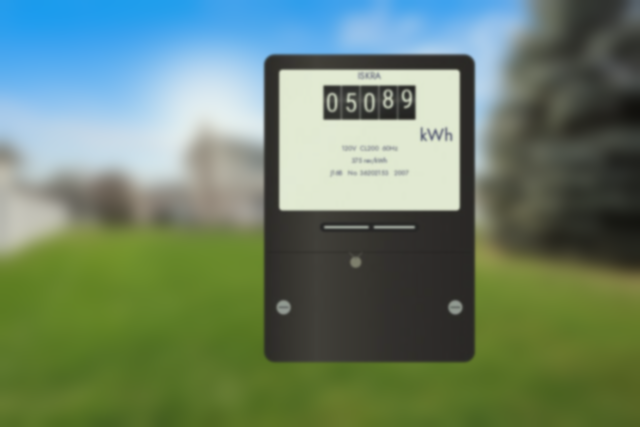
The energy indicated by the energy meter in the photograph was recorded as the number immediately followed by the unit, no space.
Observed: 5089kWh
